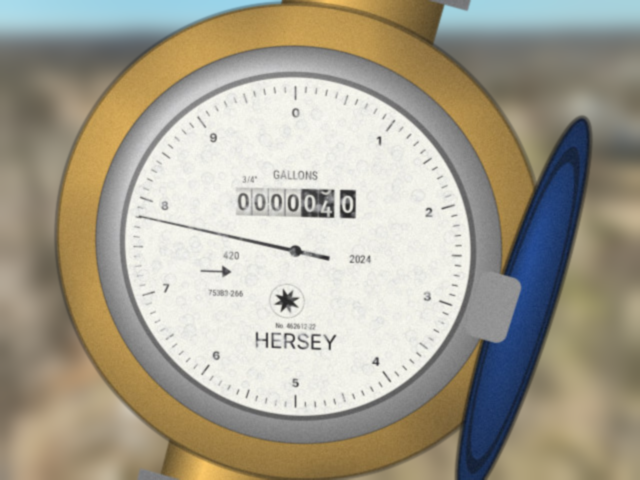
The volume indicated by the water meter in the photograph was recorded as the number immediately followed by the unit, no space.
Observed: 37.8gal
